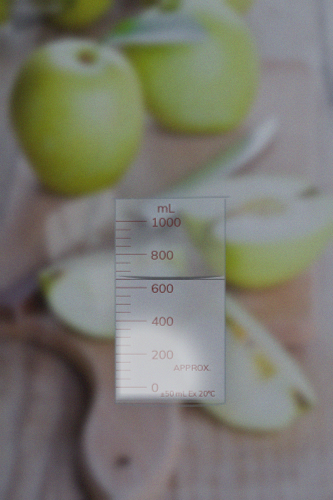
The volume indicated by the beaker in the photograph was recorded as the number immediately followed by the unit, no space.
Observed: 650mL
